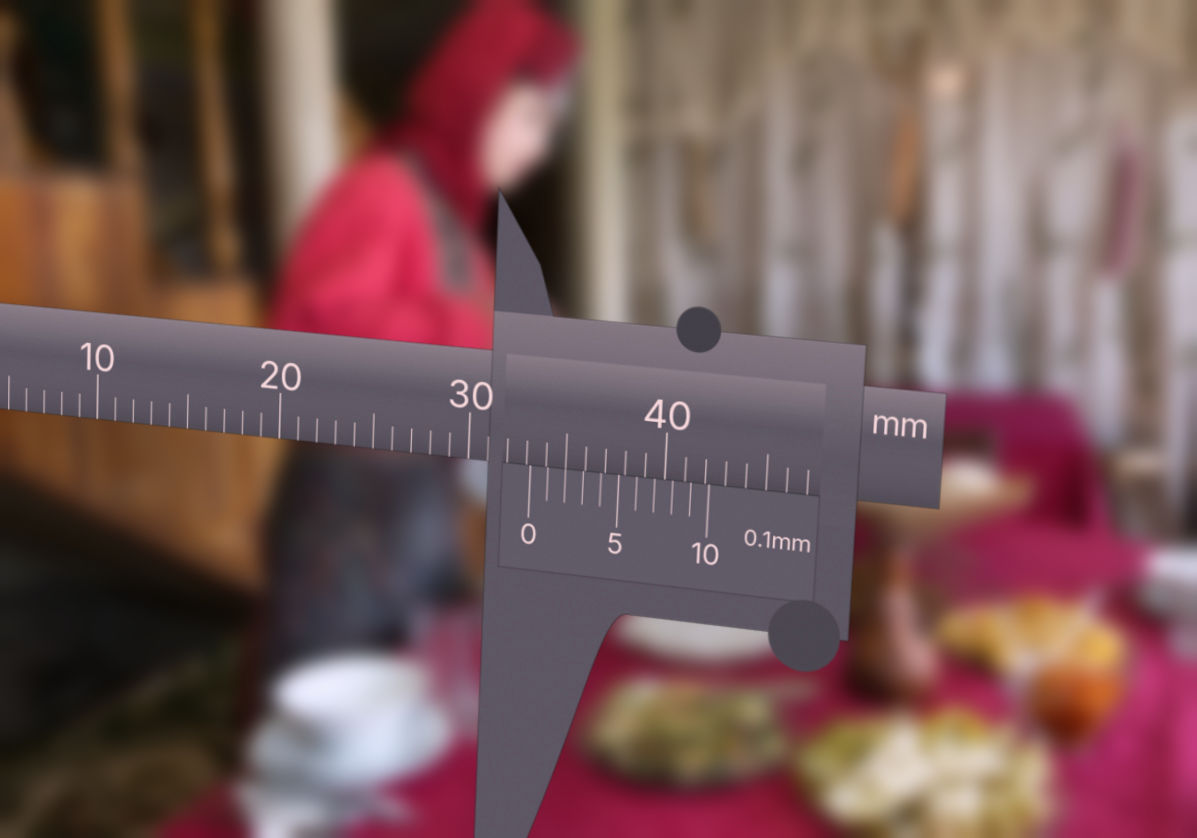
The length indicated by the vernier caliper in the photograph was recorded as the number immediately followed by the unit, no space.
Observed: 33.2mm
